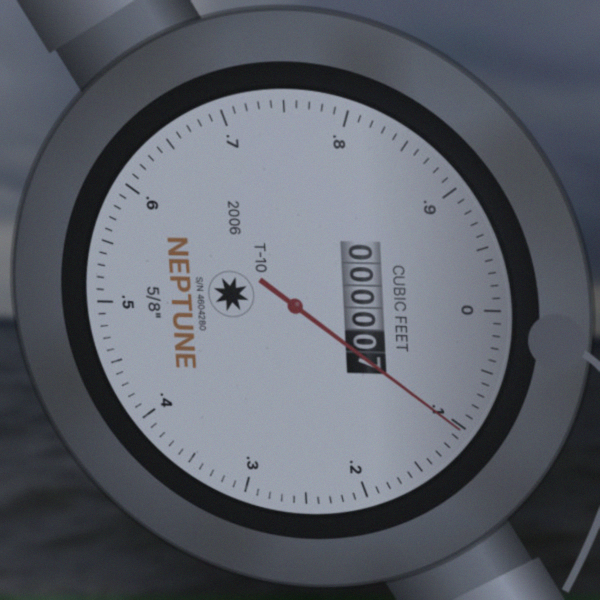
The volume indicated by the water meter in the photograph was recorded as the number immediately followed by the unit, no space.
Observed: 7.10ft³
